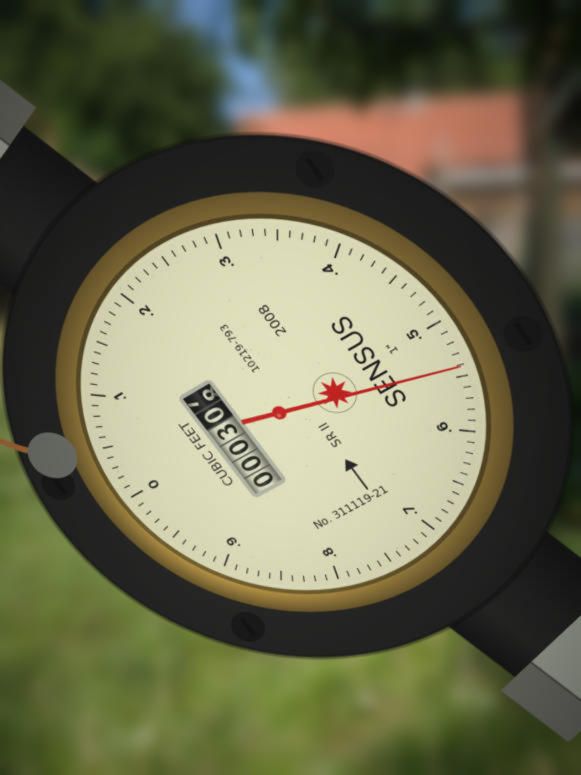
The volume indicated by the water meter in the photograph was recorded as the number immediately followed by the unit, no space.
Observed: 307.54ft³
